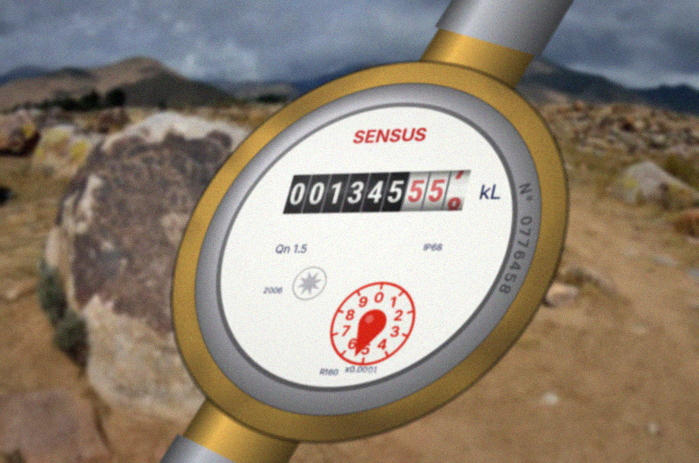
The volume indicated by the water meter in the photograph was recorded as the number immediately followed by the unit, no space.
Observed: 1345.5575kL
